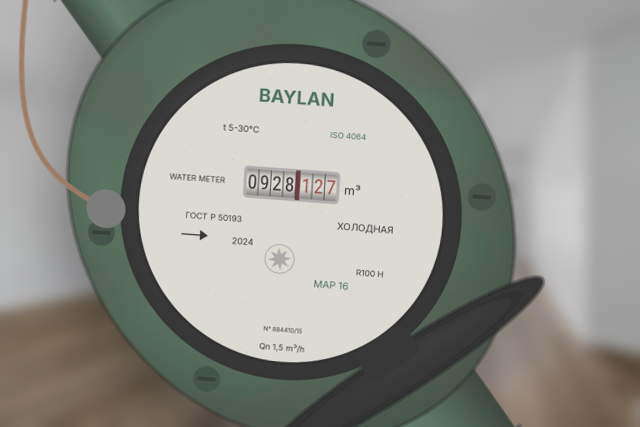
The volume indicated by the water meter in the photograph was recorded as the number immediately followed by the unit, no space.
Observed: 928.127m³
